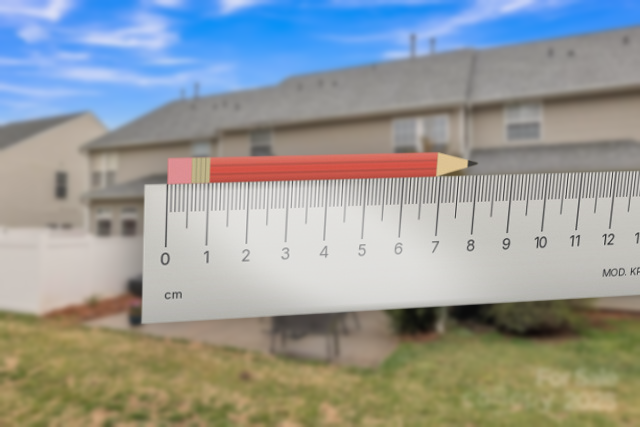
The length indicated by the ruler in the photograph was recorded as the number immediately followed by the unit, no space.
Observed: 8cm
